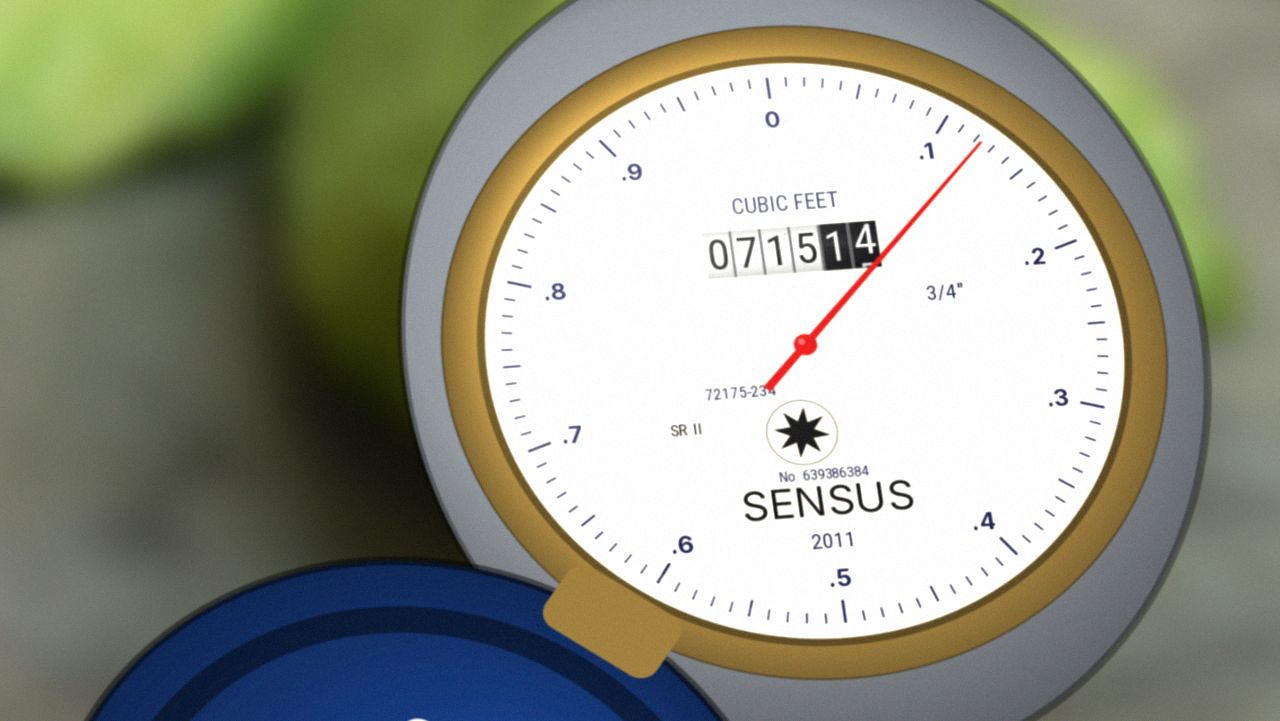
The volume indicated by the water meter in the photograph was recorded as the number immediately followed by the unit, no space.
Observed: 71514.12ft³
